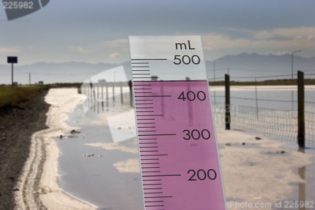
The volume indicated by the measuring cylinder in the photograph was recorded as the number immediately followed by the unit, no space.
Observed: 440mL
